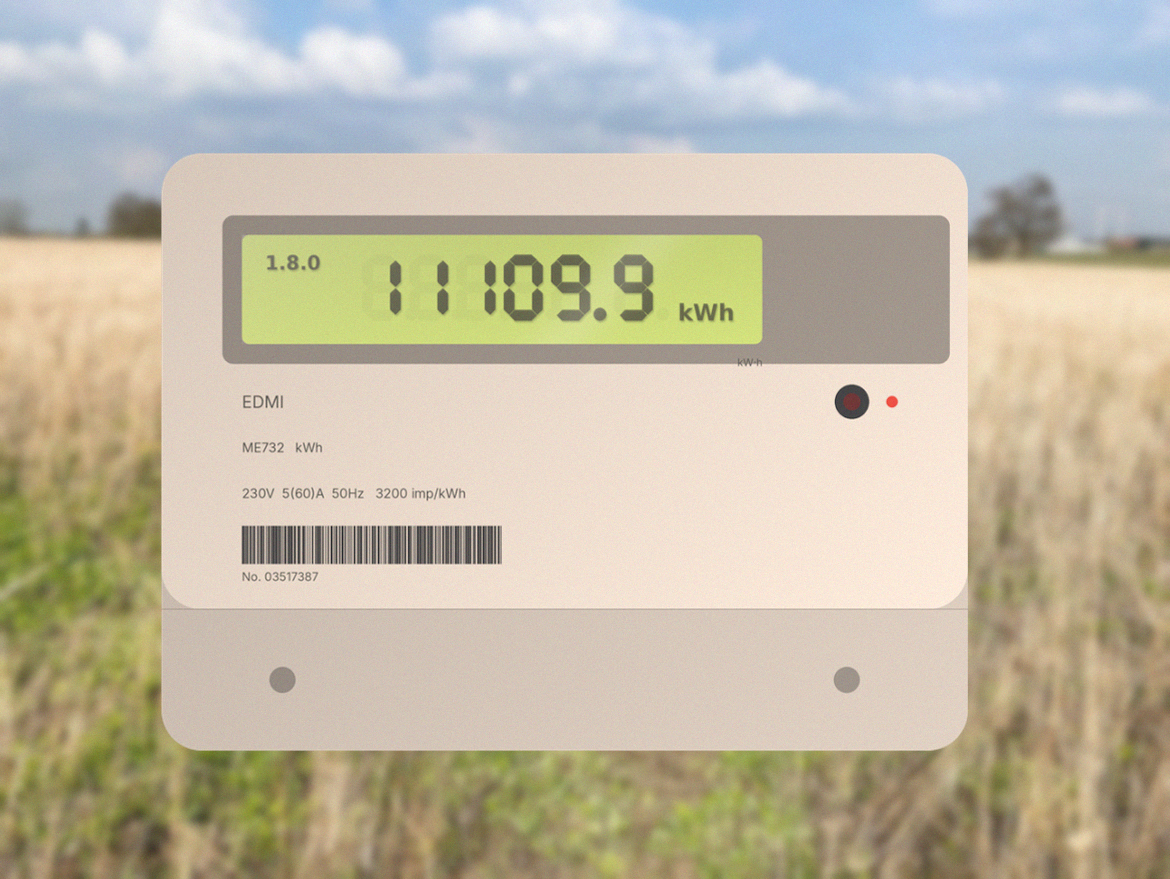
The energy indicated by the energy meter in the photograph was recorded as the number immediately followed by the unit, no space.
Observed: 11109.9kWh
